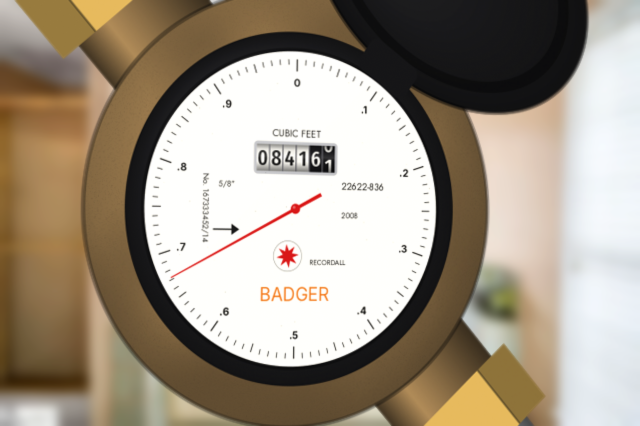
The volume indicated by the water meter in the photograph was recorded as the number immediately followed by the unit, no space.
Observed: 84160.67ft³
